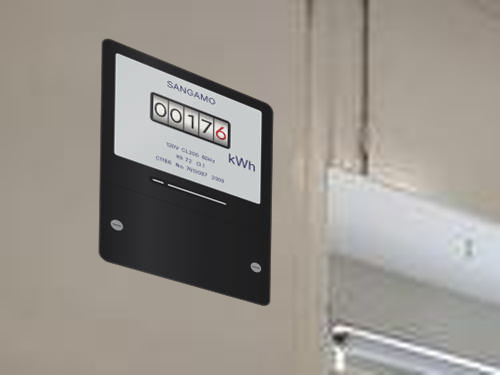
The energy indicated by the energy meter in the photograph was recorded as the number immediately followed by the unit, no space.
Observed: 17.6kWh
